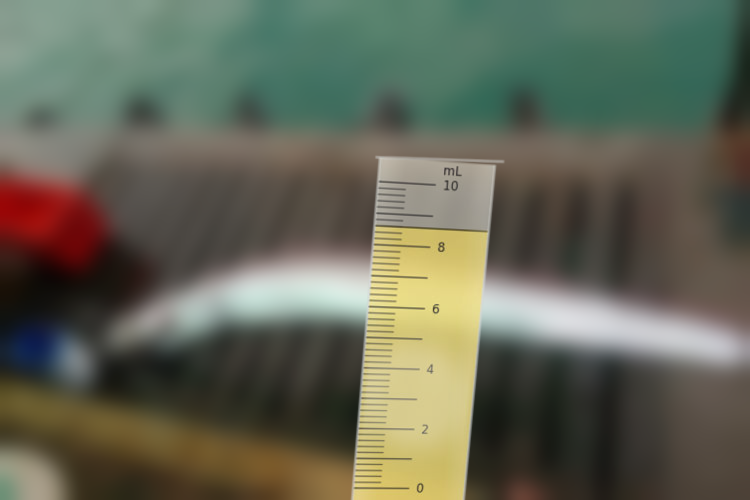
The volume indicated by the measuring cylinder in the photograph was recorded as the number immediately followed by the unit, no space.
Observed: 8.6mL
